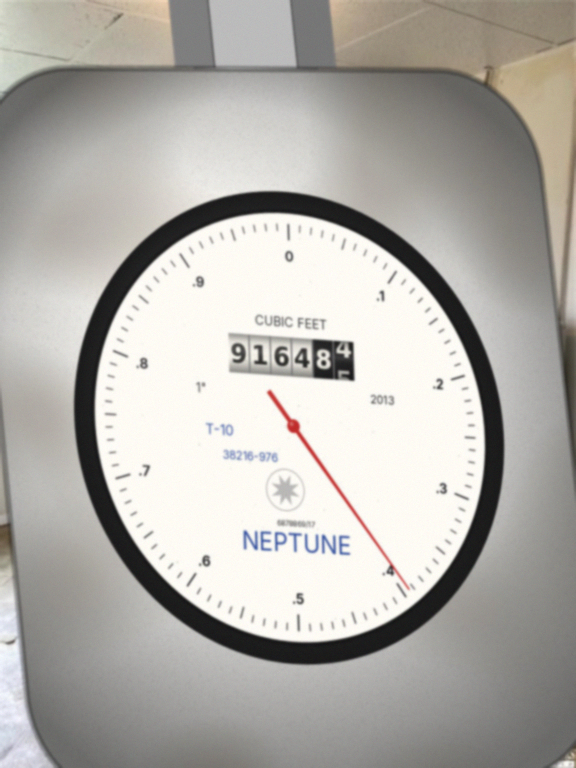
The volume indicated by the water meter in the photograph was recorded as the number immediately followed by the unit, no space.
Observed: 916484.39ft³
